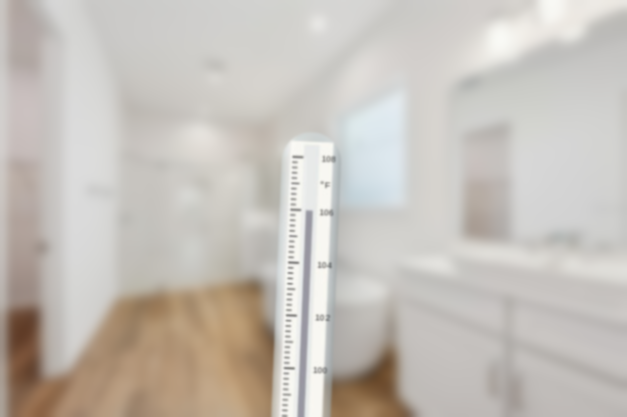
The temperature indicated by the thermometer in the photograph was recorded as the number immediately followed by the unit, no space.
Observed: 106°F
